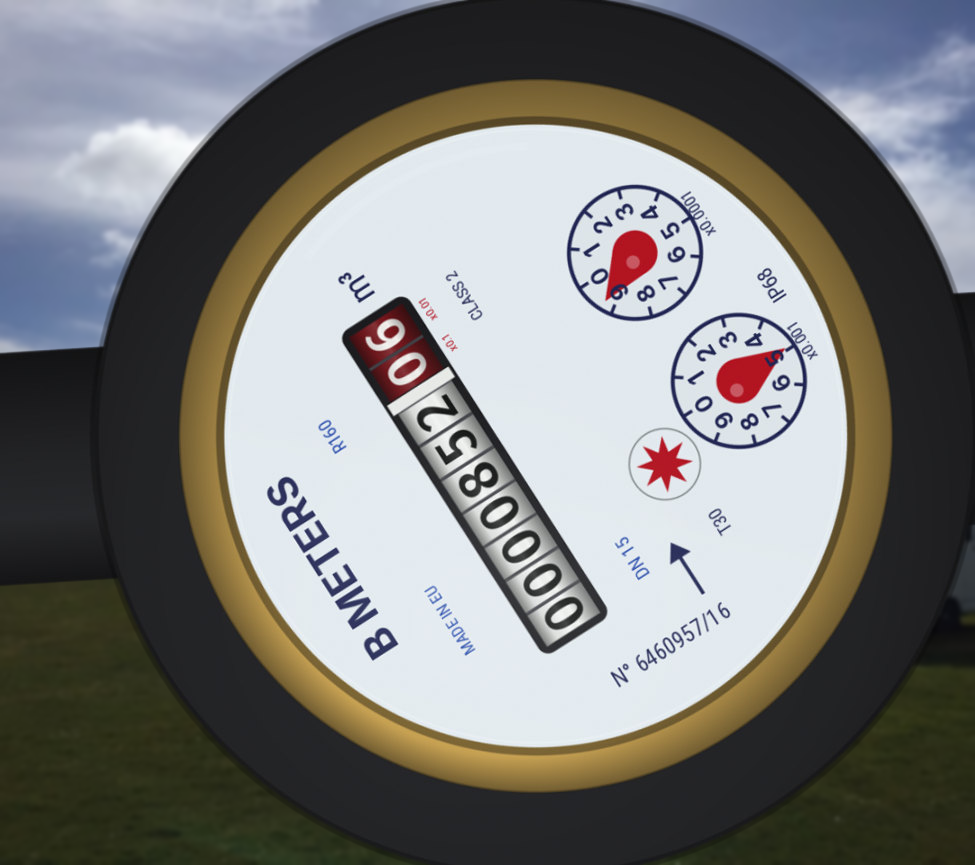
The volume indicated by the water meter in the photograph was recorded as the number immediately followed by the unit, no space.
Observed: 852.0649m³
